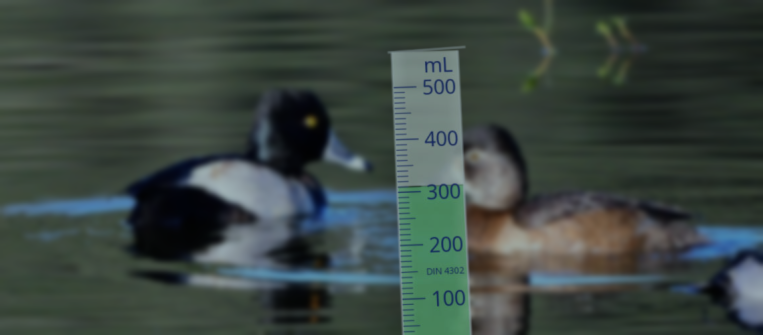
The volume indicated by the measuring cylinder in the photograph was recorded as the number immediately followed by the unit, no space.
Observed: 310mL
